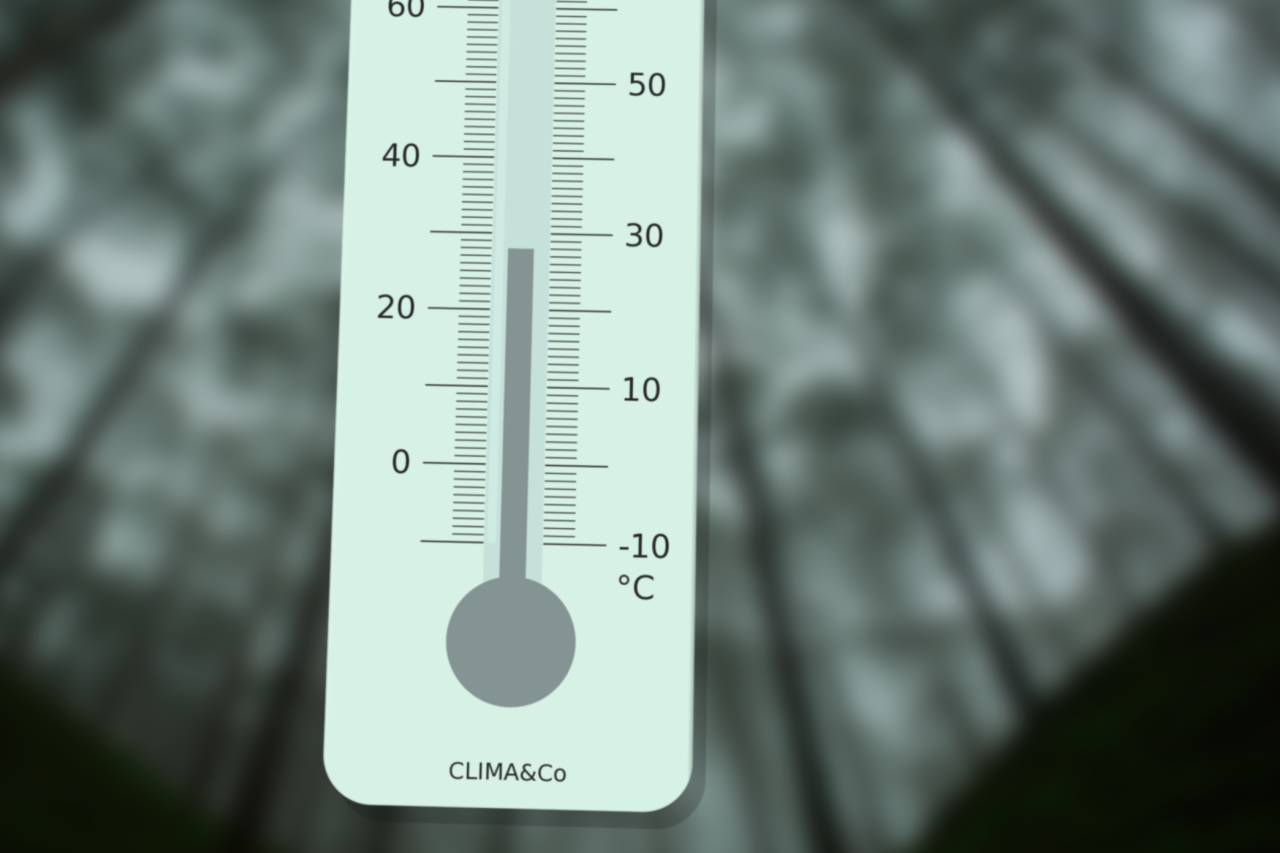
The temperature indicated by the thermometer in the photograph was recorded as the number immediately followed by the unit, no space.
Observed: 28°C
